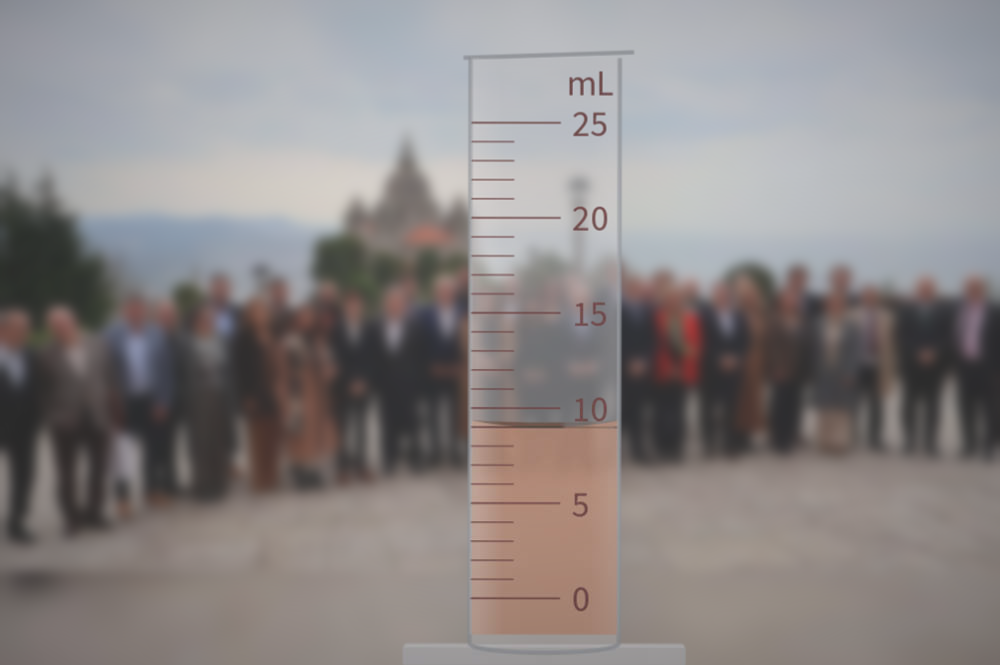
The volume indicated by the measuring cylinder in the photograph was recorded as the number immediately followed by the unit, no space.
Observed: 9mL
